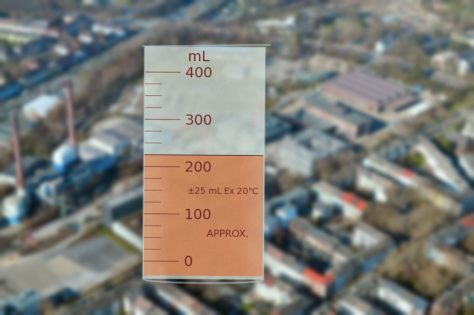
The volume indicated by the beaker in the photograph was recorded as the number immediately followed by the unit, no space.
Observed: 225mL
